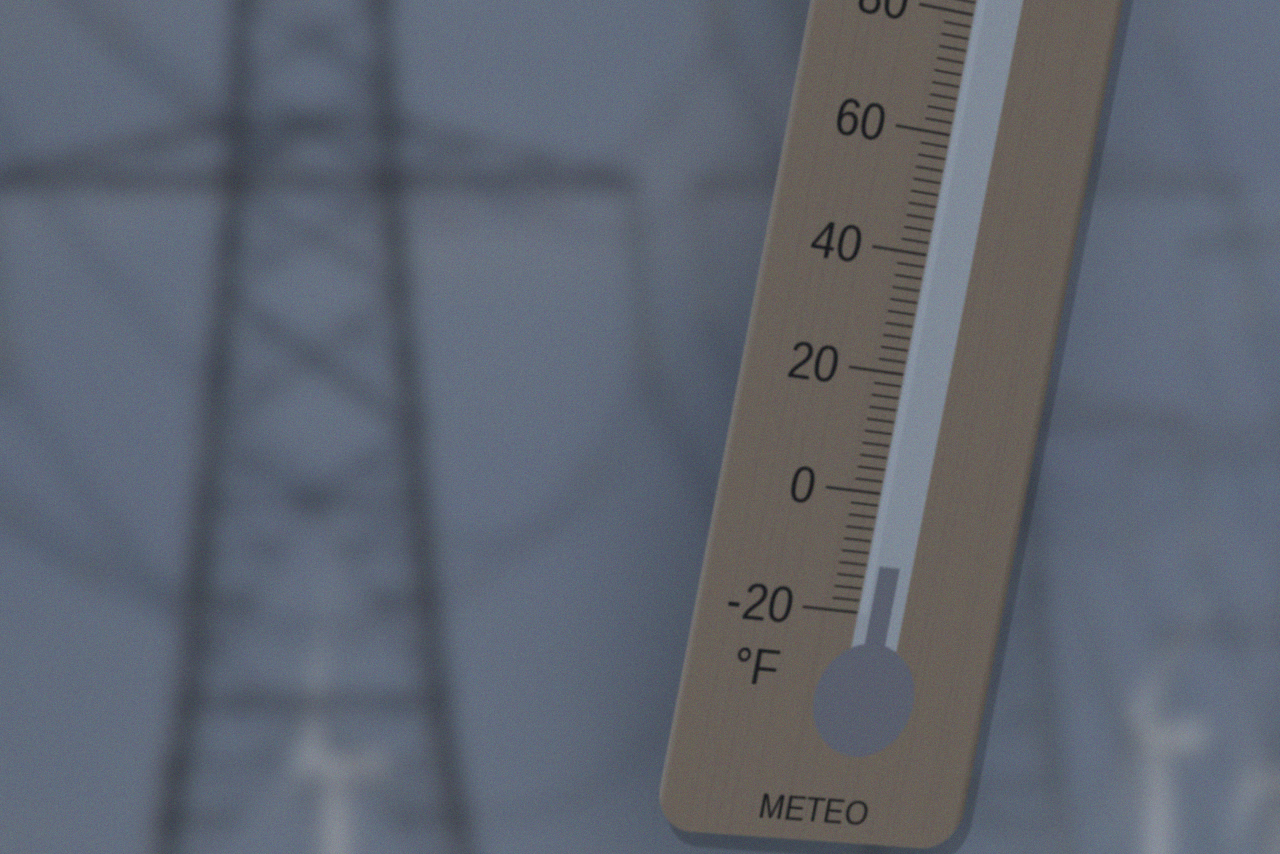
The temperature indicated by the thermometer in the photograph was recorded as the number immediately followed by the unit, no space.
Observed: -12°F
